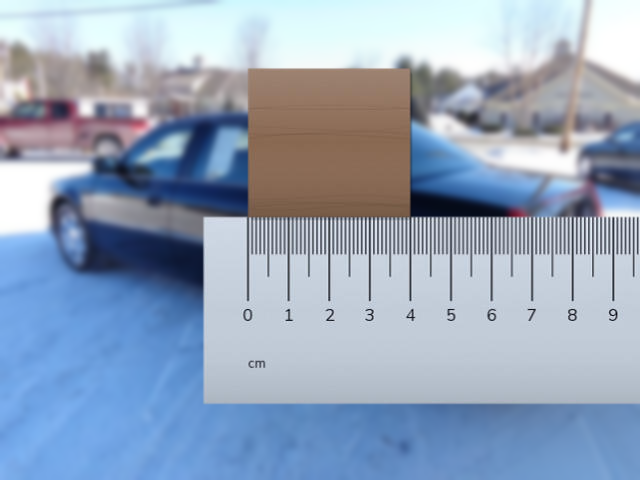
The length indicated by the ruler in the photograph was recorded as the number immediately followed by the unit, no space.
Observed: 4cm
